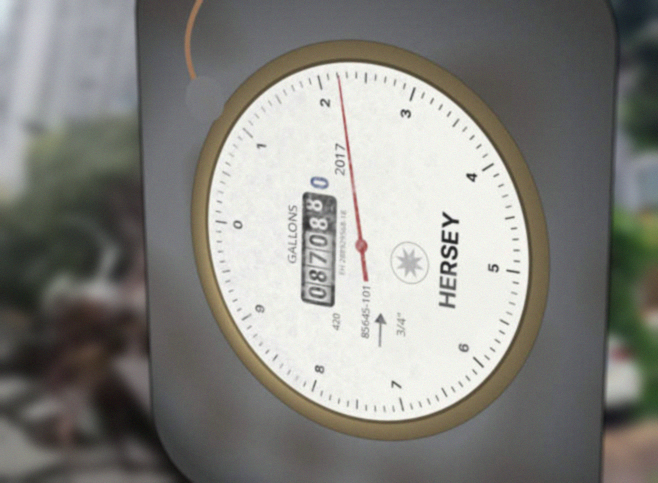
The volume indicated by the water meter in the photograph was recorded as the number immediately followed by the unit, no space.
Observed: 870882.2gal
